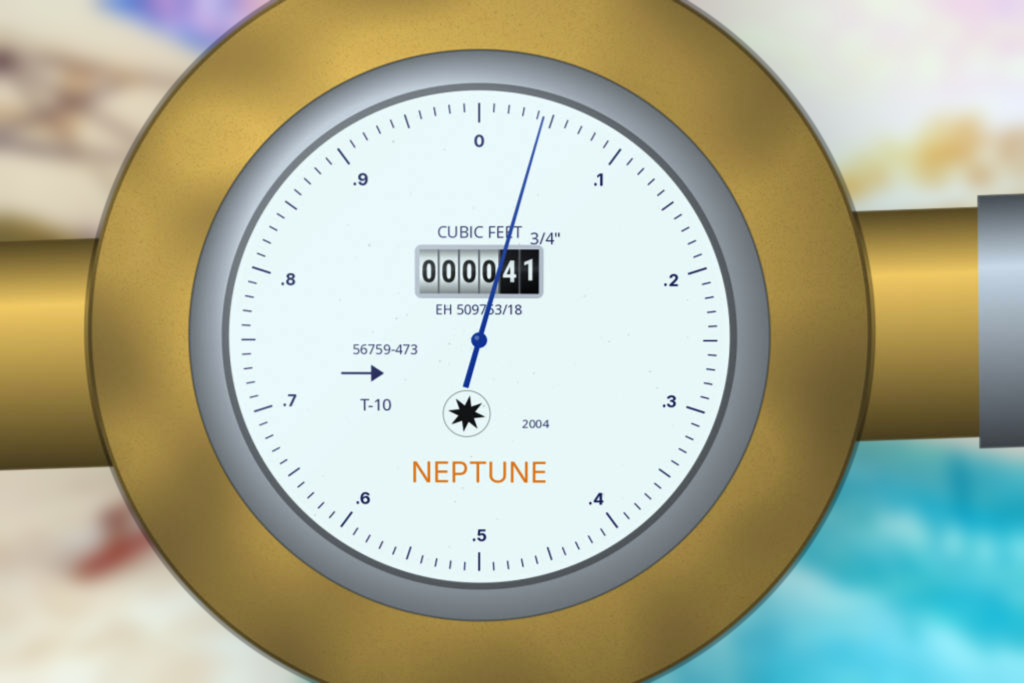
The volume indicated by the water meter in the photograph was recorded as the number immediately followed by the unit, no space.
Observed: 41.04ft³
